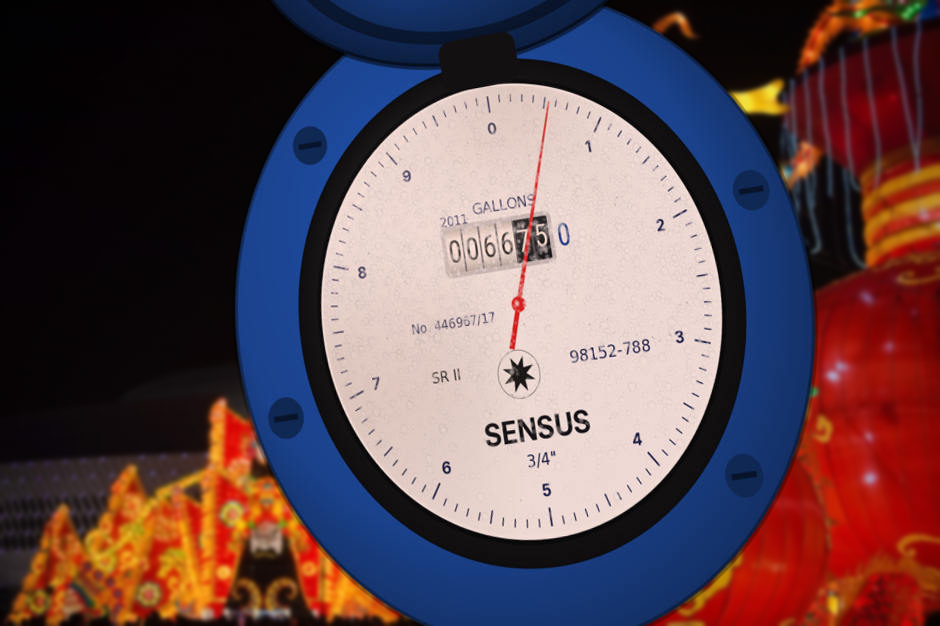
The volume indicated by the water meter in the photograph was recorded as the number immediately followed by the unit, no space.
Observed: 66750.5gal
